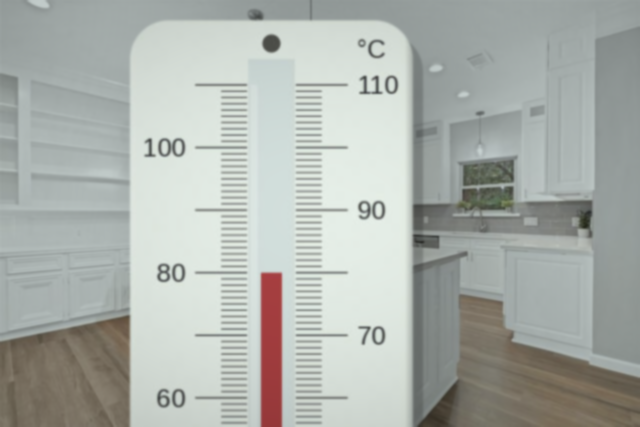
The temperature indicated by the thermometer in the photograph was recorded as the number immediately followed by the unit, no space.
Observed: 80°C
